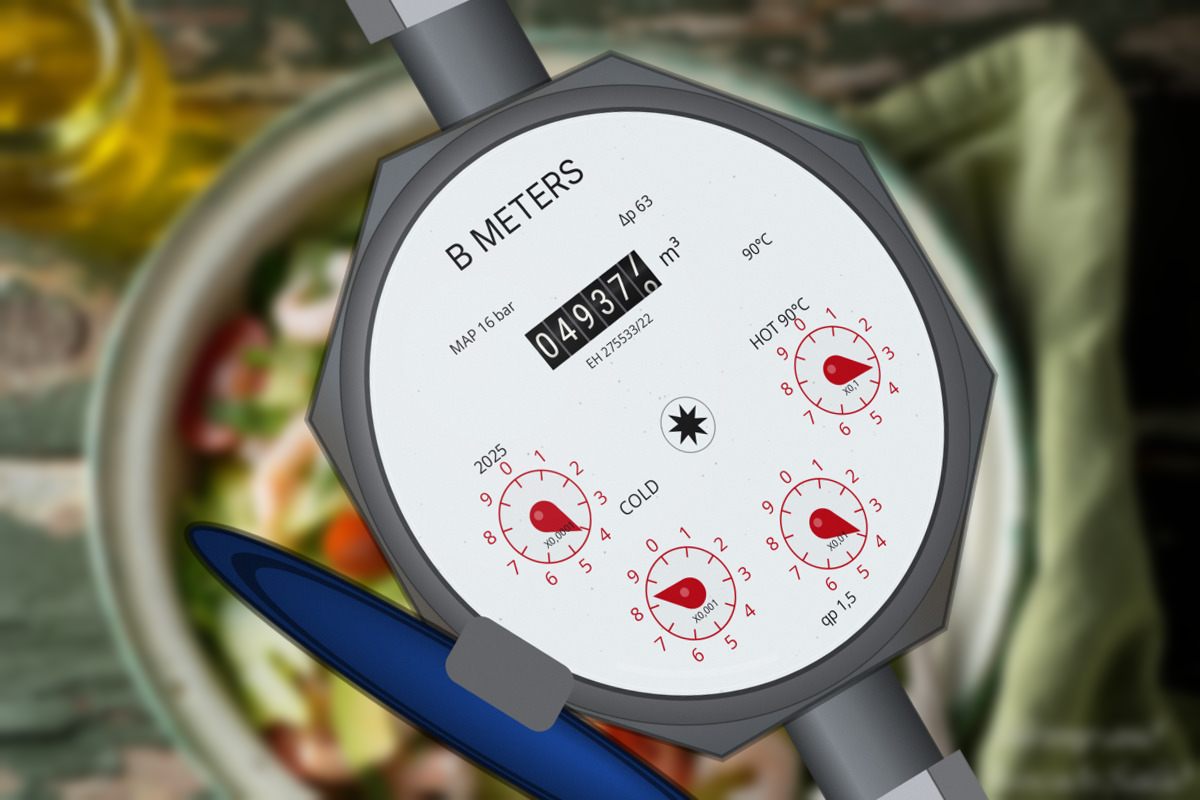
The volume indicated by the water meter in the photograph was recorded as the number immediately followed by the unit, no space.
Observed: 49377.3384m³
